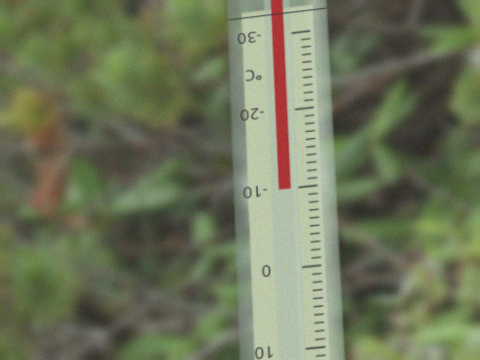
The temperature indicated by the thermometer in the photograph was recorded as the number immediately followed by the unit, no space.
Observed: -10°C
